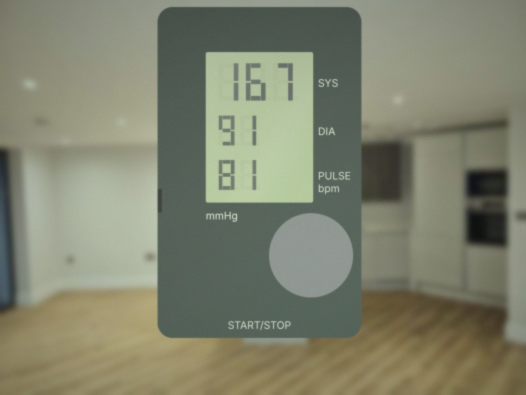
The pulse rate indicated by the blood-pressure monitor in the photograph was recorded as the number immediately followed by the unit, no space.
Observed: 81bpm
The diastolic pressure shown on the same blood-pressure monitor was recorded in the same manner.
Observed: 91mmHg
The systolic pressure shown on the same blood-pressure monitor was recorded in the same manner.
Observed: 167mmHg
